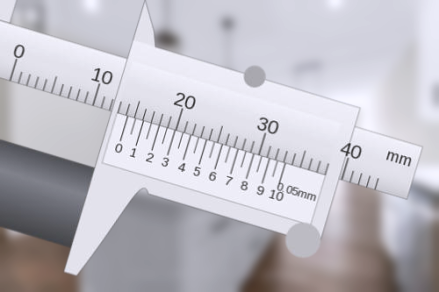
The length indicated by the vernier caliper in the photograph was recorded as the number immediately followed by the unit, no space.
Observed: 14.2mm
